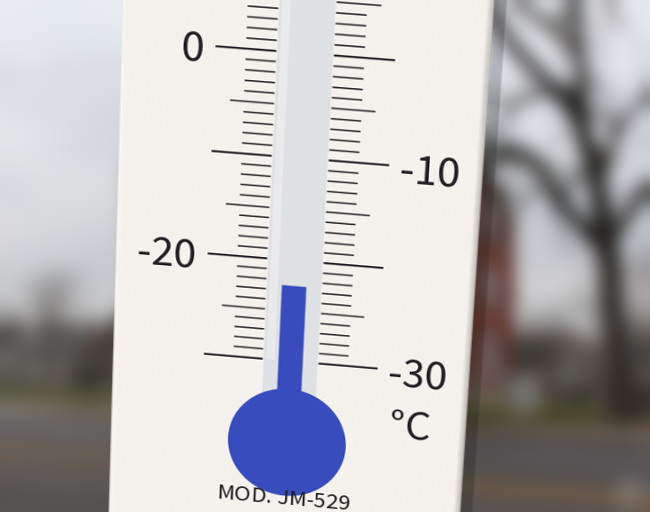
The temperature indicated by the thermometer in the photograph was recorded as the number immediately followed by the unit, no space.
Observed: -22.5°C
